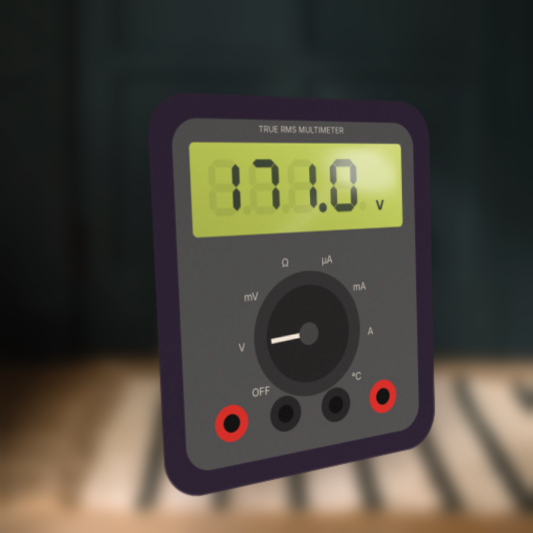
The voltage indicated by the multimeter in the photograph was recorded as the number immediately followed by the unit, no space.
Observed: 171.0V
